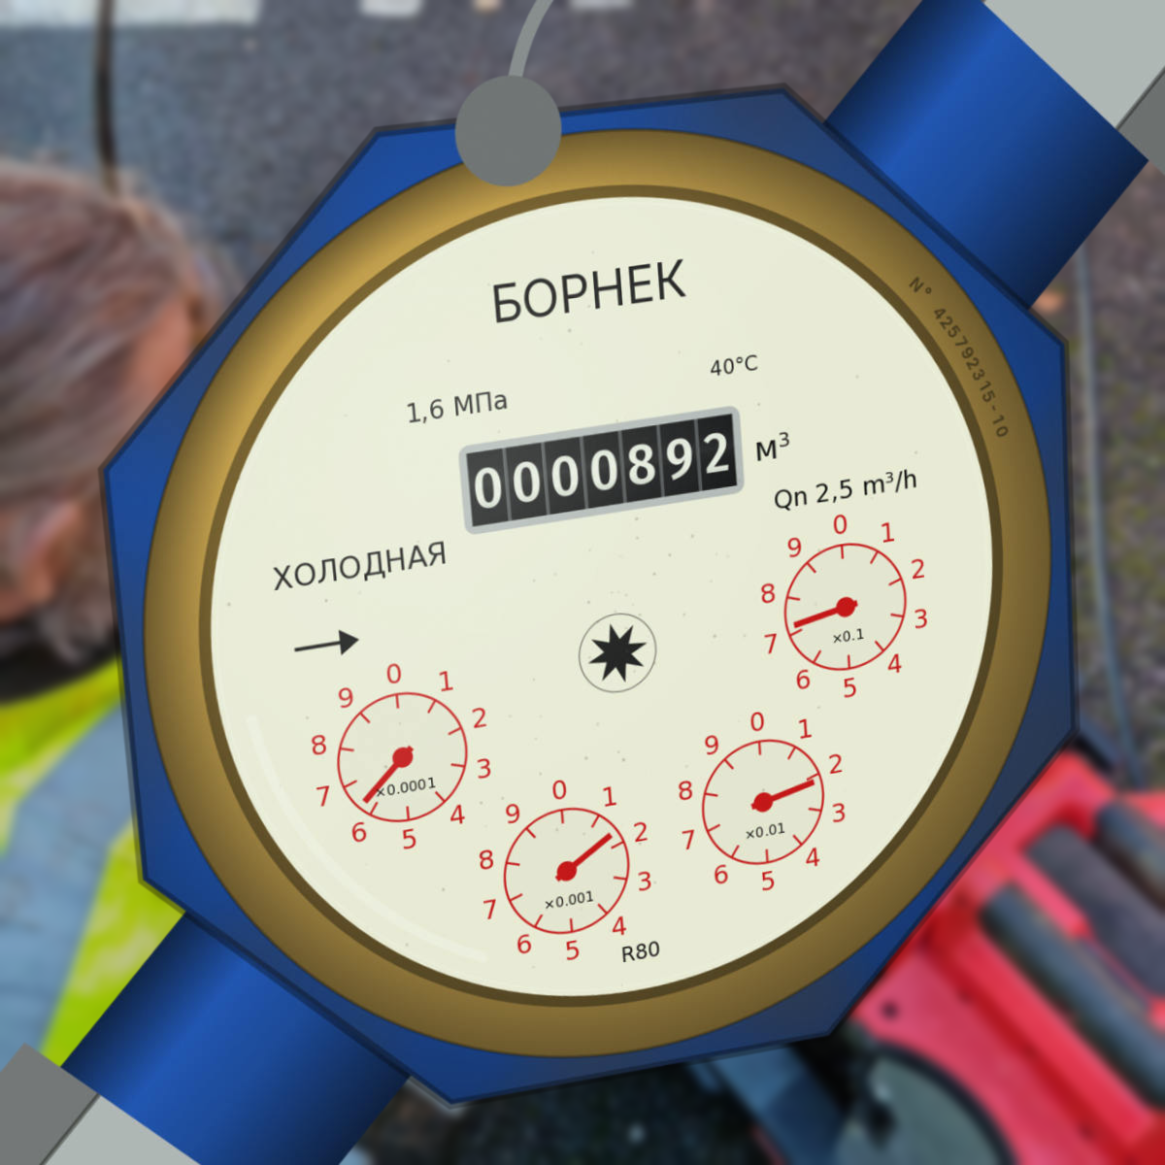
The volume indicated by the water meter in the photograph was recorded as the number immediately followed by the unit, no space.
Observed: 892.7216m³
